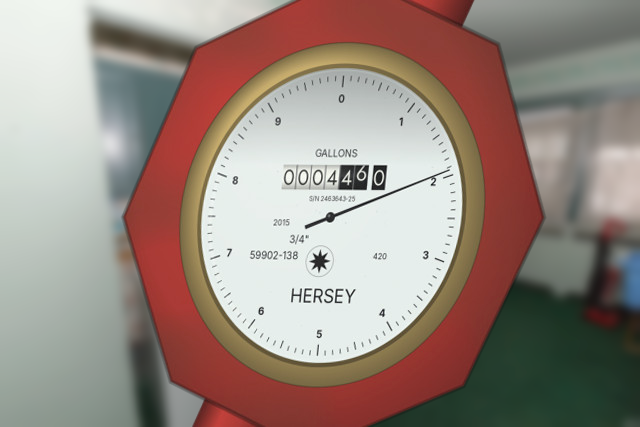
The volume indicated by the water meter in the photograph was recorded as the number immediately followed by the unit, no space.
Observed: 4461.9gal
